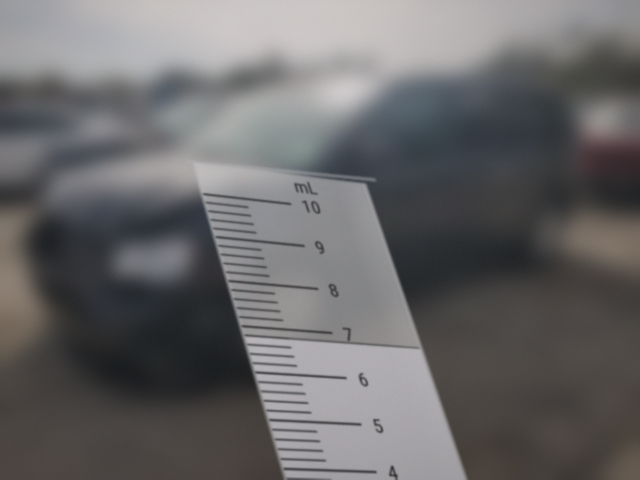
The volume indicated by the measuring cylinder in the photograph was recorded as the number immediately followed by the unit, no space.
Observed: 6.8mL
